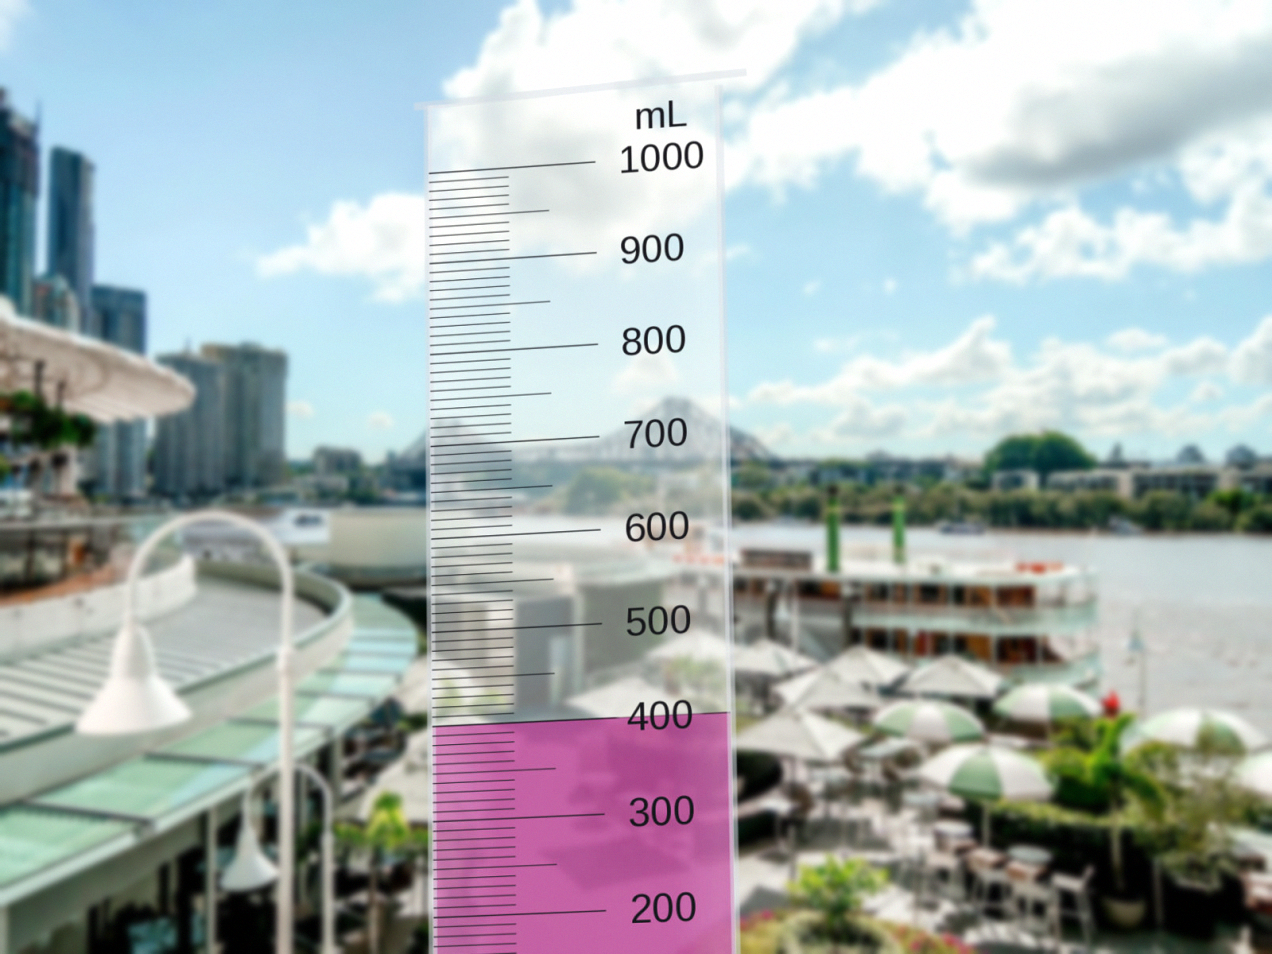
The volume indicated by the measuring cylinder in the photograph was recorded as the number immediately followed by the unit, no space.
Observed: 400mL
